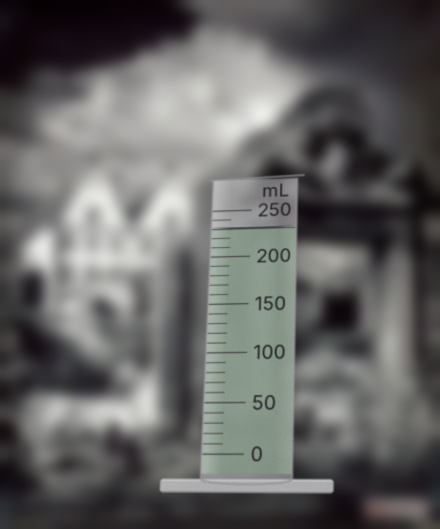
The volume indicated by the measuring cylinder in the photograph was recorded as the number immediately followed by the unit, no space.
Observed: 230mL
